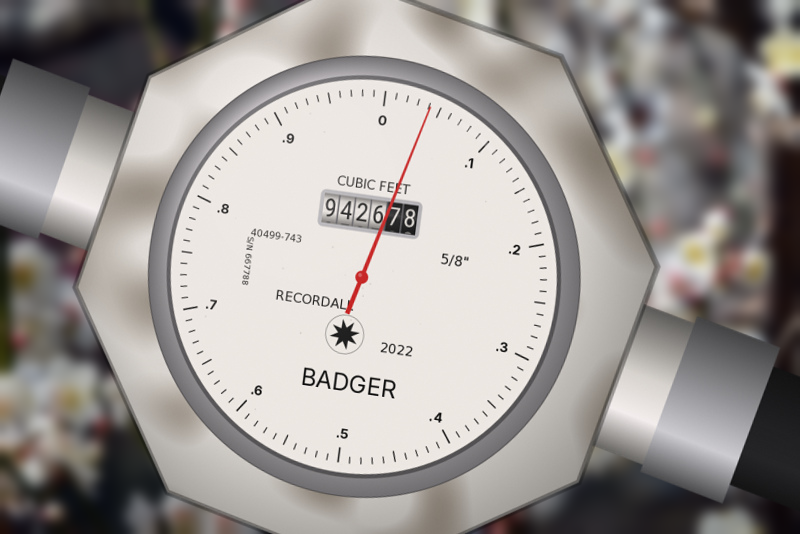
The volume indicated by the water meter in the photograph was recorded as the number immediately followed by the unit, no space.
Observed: 942678.04ft³
